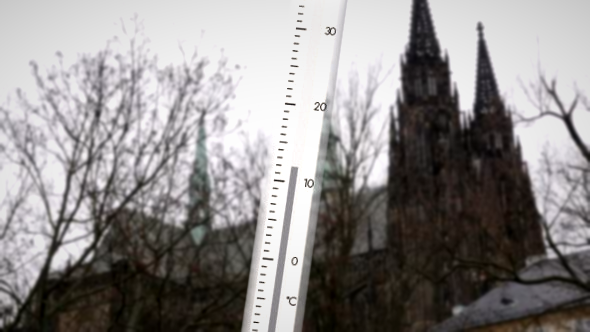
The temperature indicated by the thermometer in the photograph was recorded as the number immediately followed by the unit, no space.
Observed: 12°C
